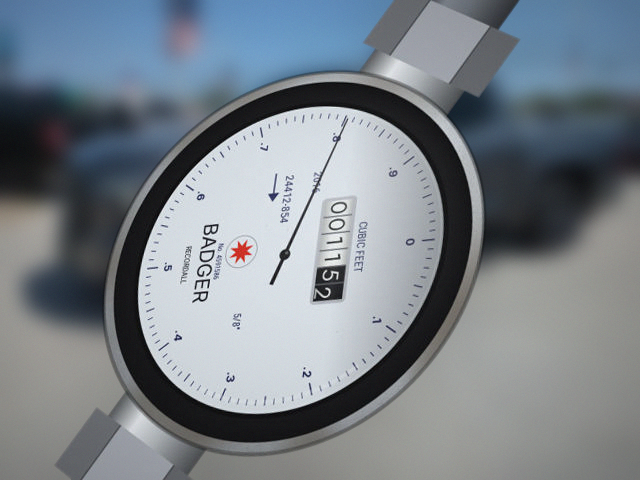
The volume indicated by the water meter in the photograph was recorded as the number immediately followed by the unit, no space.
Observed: 1151.80ft³
